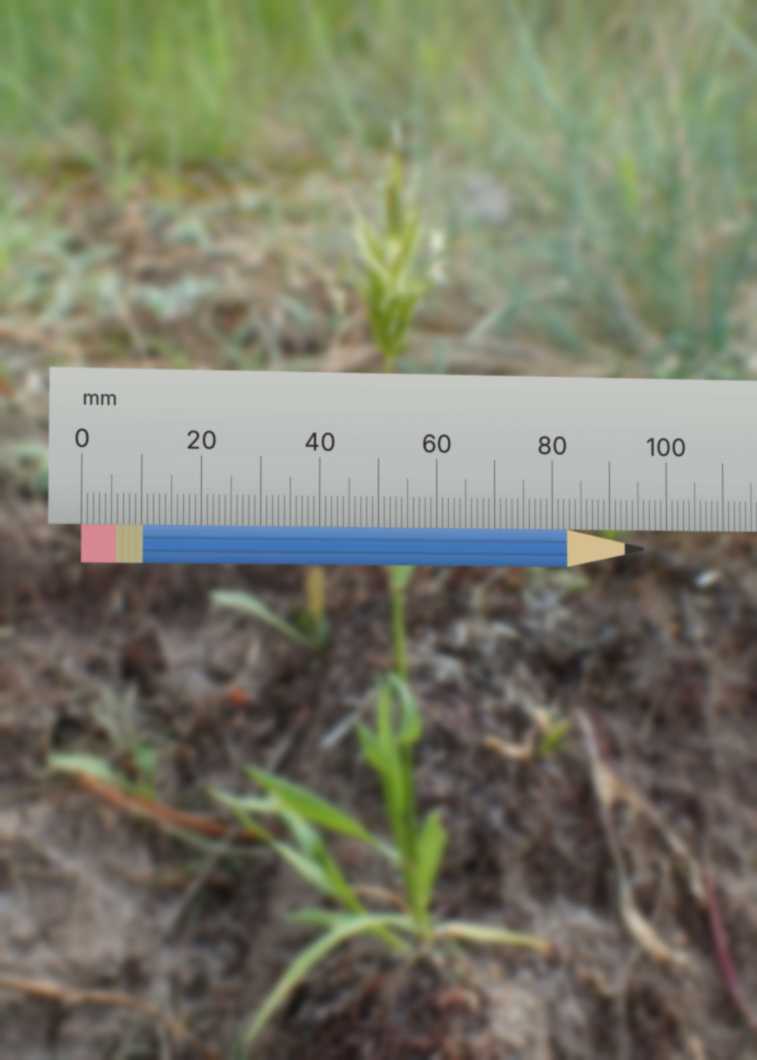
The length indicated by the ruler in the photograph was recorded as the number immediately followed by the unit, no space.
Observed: 96mm
